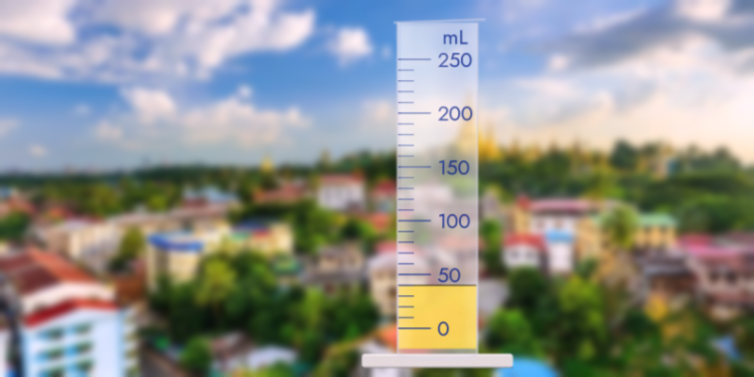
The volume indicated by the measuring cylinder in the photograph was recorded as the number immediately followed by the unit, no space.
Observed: 40mL
